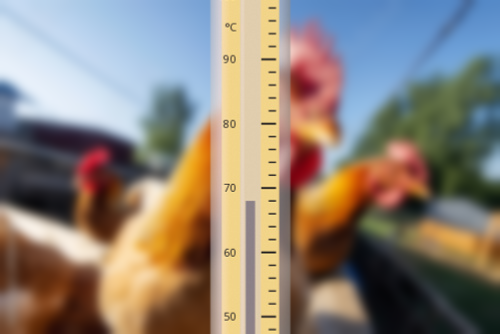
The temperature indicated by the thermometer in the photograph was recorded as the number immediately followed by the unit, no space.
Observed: 68°C
